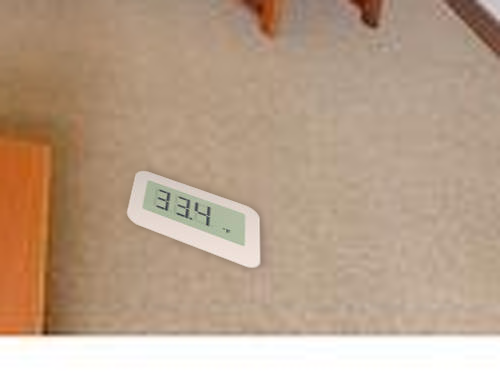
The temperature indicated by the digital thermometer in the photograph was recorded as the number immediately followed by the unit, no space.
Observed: 33.4°F
